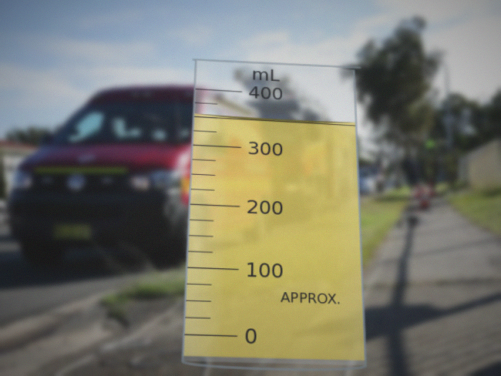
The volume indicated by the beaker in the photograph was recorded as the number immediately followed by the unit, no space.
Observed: 350mL
